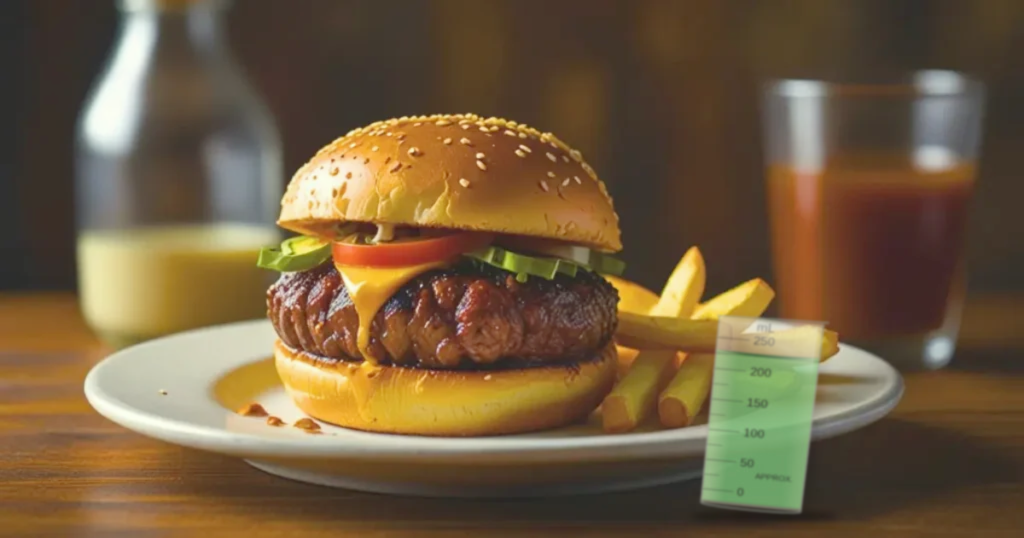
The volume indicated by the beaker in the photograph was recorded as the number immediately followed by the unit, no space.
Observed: 225mL
